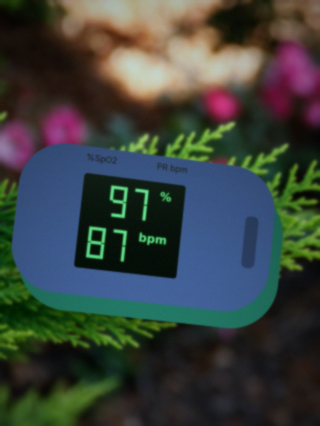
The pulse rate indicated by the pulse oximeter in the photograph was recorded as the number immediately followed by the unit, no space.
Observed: 87bpm
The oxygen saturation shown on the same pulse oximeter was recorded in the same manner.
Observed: 97%
